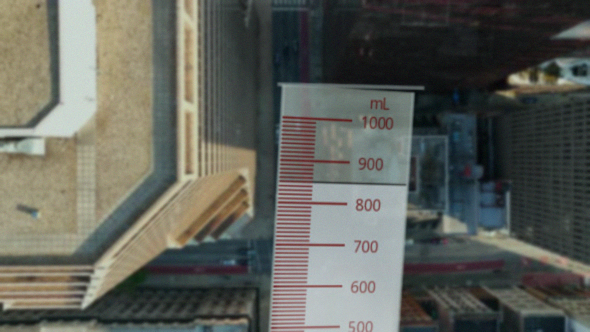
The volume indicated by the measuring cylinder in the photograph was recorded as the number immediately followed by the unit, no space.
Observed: 850mL
